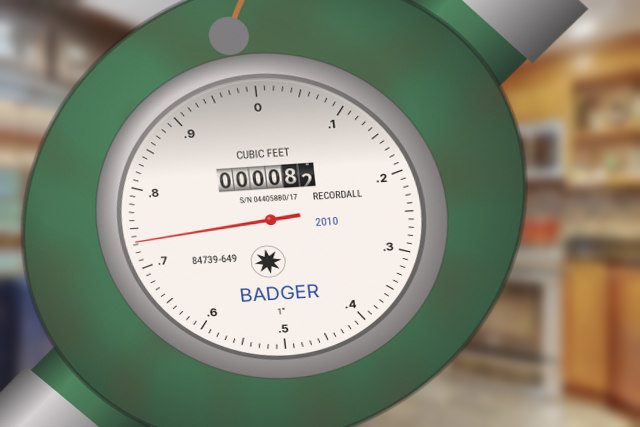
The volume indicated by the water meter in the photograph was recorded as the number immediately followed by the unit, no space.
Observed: 81.73ft³
